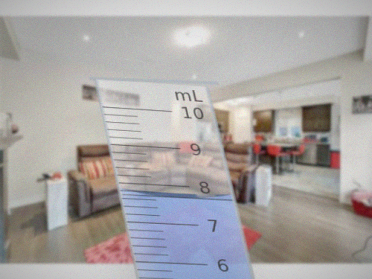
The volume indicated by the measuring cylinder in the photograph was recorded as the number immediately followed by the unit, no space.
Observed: 7.7mL
